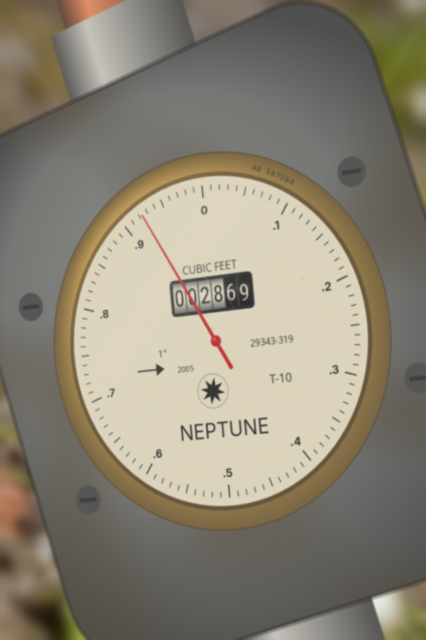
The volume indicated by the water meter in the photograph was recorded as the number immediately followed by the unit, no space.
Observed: 2868.92ft³
